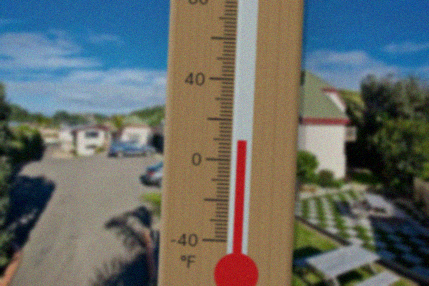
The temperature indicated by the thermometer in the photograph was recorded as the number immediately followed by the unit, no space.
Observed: 10°F
